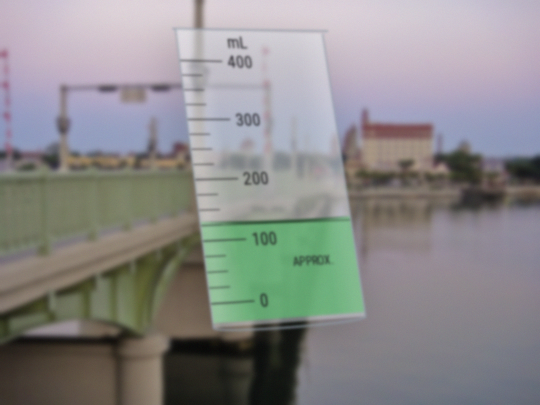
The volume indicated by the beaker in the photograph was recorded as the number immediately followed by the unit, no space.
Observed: 125mL
